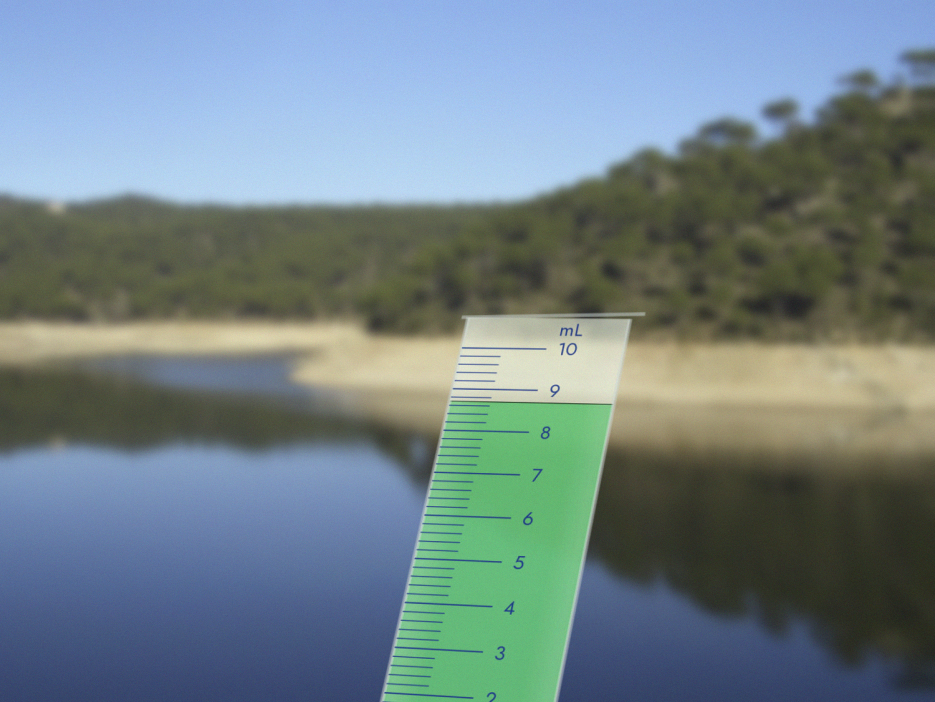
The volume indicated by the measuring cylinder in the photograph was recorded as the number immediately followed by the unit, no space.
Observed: 8.7mL
